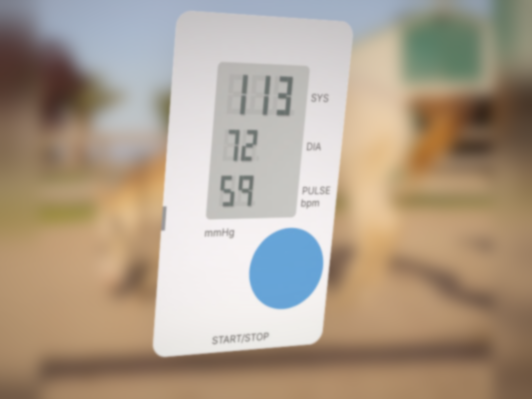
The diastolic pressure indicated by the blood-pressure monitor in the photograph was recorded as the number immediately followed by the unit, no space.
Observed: 72mmHg
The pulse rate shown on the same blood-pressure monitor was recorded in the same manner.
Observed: 59bpm
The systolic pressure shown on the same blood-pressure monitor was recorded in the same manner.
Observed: 113mmHg
